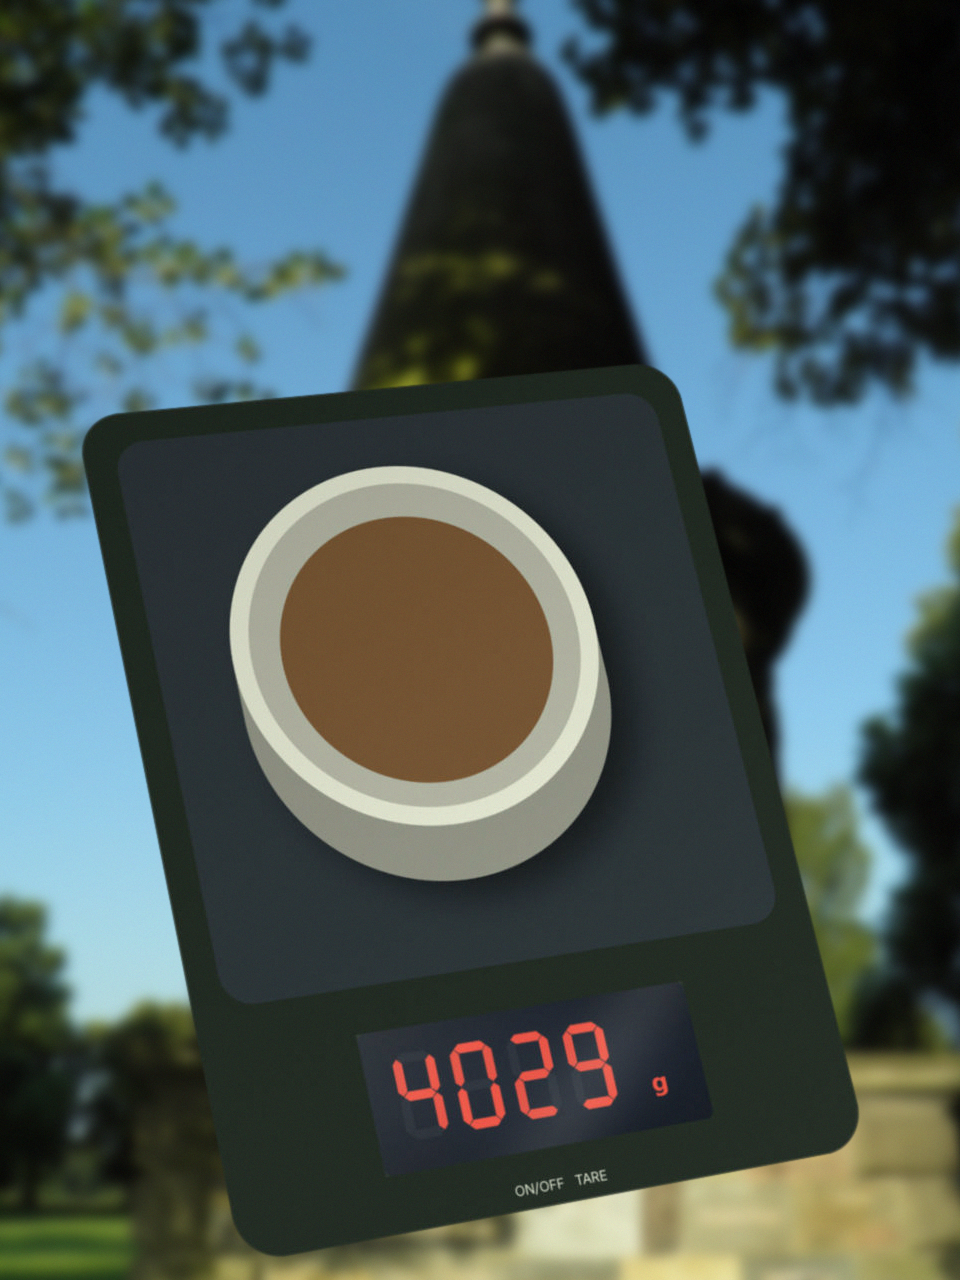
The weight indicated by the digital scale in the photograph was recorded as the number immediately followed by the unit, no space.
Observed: 4029g
